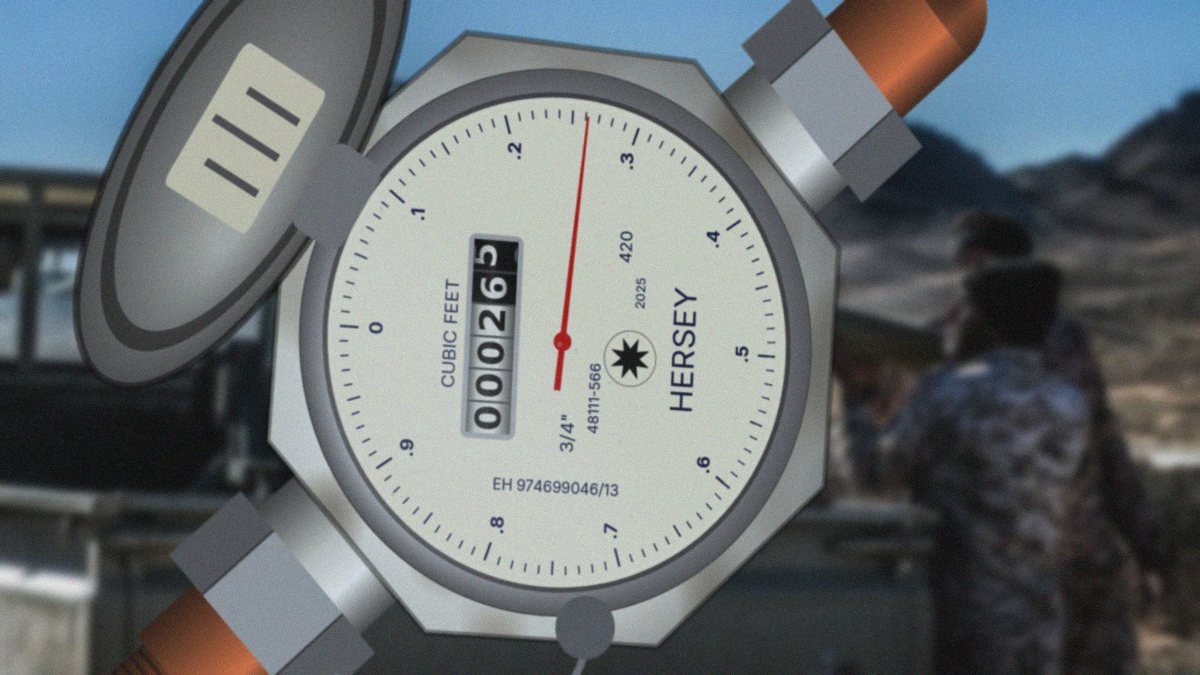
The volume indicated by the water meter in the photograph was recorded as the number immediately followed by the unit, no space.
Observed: 265.26ft³
